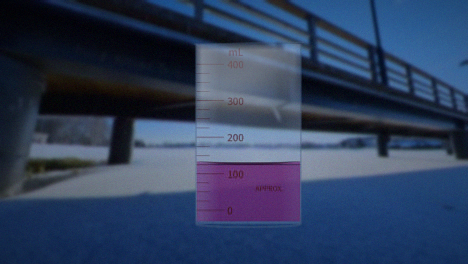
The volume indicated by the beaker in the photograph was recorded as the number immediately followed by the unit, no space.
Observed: 125mL
